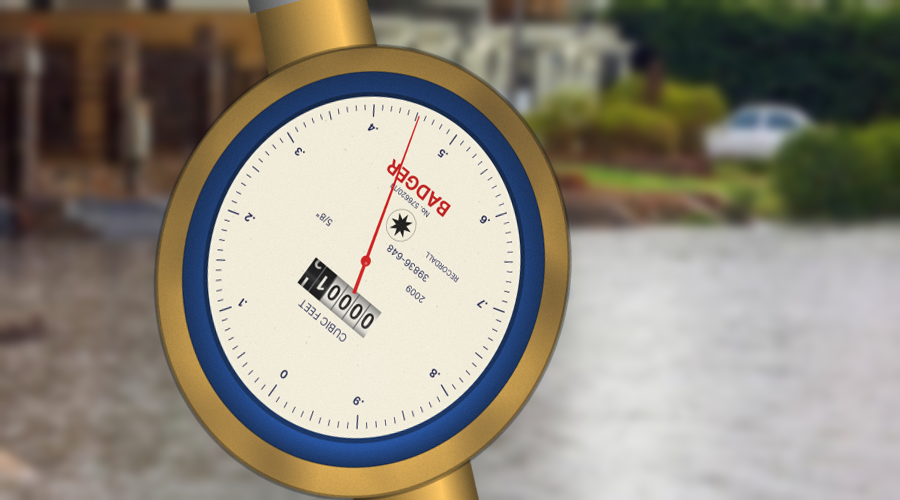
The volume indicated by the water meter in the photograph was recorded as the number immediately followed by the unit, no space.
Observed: 11.45ft³
